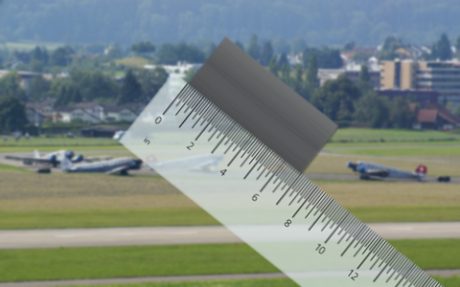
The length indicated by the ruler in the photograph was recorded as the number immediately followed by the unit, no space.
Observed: 7in
